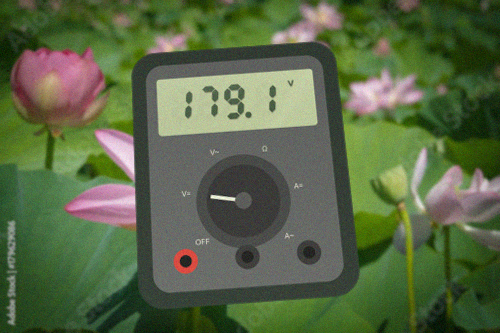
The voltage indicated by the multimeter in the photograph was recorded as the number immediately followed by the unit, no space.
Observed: 179.1V
